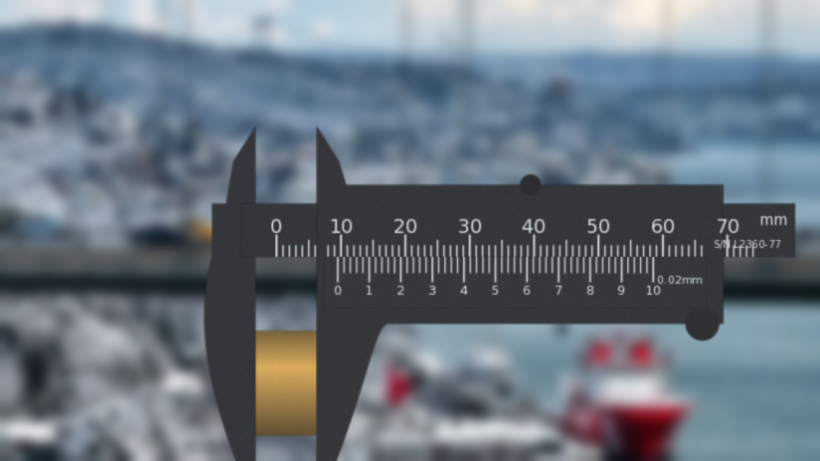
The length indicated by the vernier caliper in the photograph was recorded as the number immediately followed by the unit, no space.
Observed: 9.5mm
